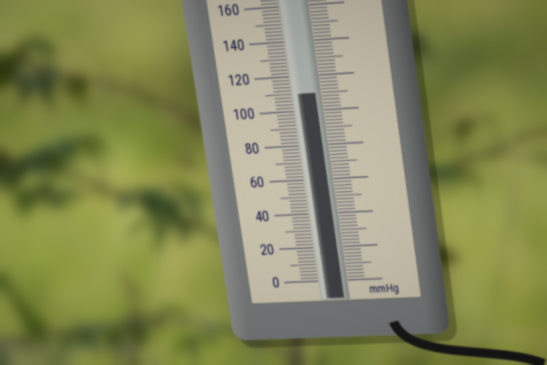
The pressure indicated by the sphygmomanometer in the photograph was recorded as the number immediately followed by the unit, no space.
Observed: 110mmHg
